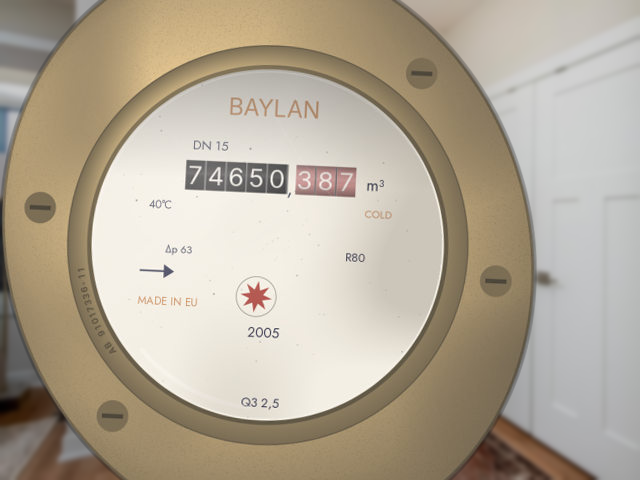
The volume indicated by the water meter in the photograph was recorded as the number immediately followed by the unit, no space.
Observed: 74650.387m³
